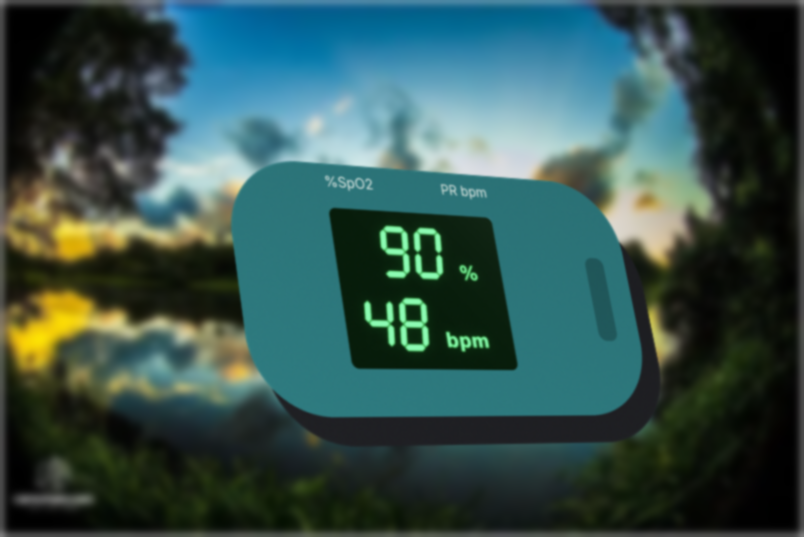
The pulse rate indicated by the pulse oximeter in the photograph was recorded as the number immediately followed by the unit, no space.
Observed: 48bpm
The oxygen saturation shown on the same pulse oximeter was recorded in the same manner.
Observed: 90%
